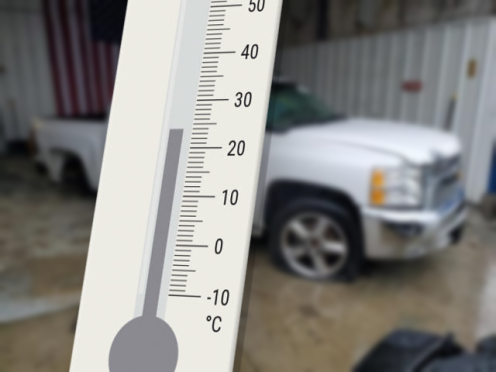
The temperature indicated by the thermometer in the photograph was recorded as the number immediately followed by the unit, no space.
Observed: 24°C
